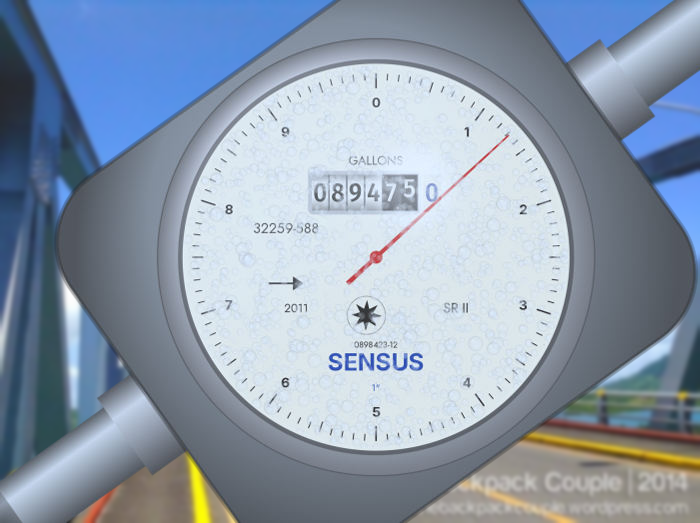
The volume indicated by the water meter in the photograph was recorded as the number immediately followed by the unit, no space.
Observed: 894751.3gal
